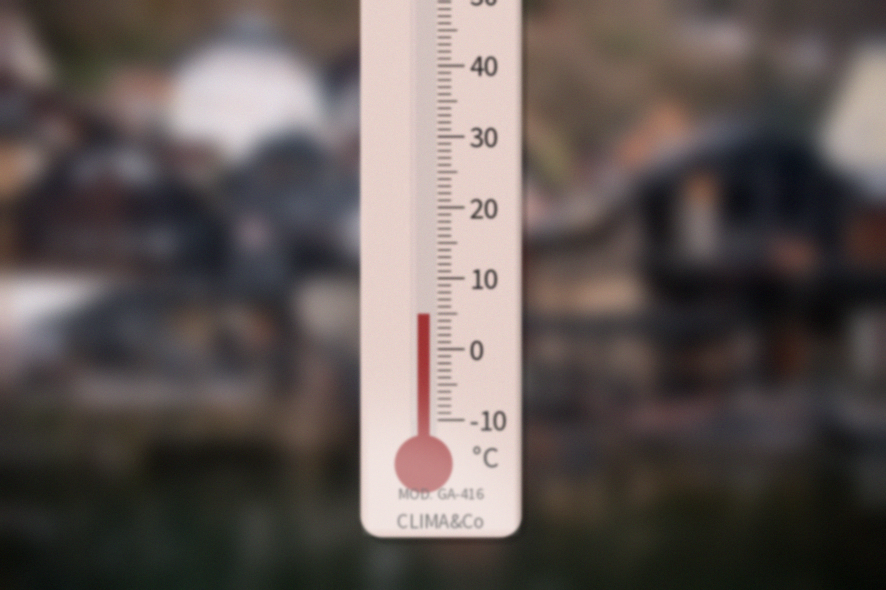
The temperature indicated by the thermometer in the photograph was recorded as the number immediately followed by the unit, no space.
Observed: 5°C
